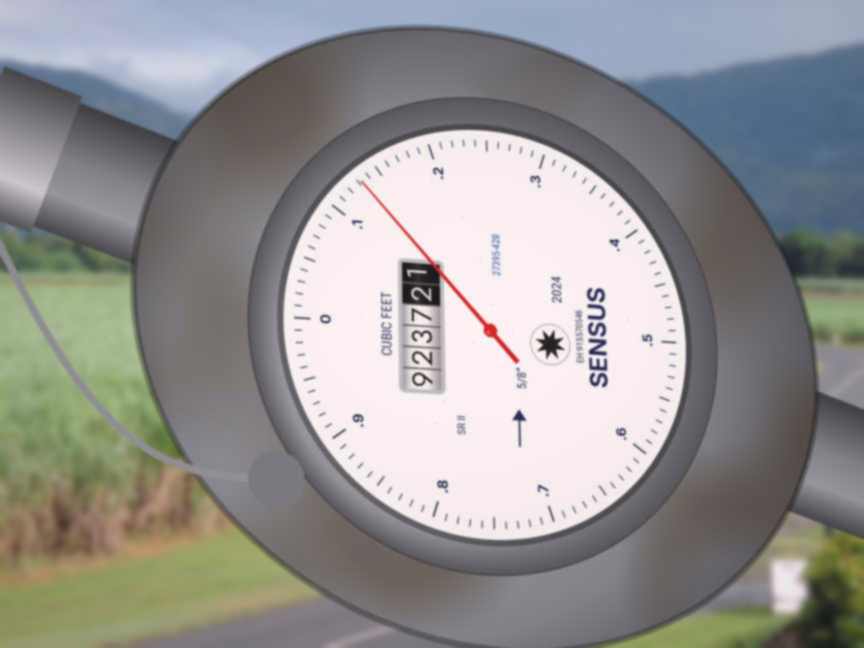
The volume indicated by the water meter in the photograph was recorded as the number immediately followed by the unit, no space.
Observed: 923721.13ft³
